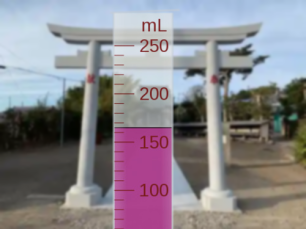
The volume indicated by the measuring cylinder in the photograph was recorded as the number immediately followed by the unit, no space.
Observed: 165mL
